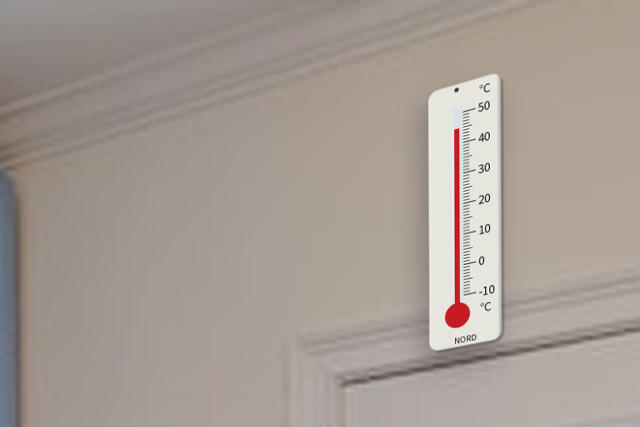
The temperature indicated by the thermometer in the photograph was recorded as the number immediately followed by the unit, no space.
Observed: 45°C
